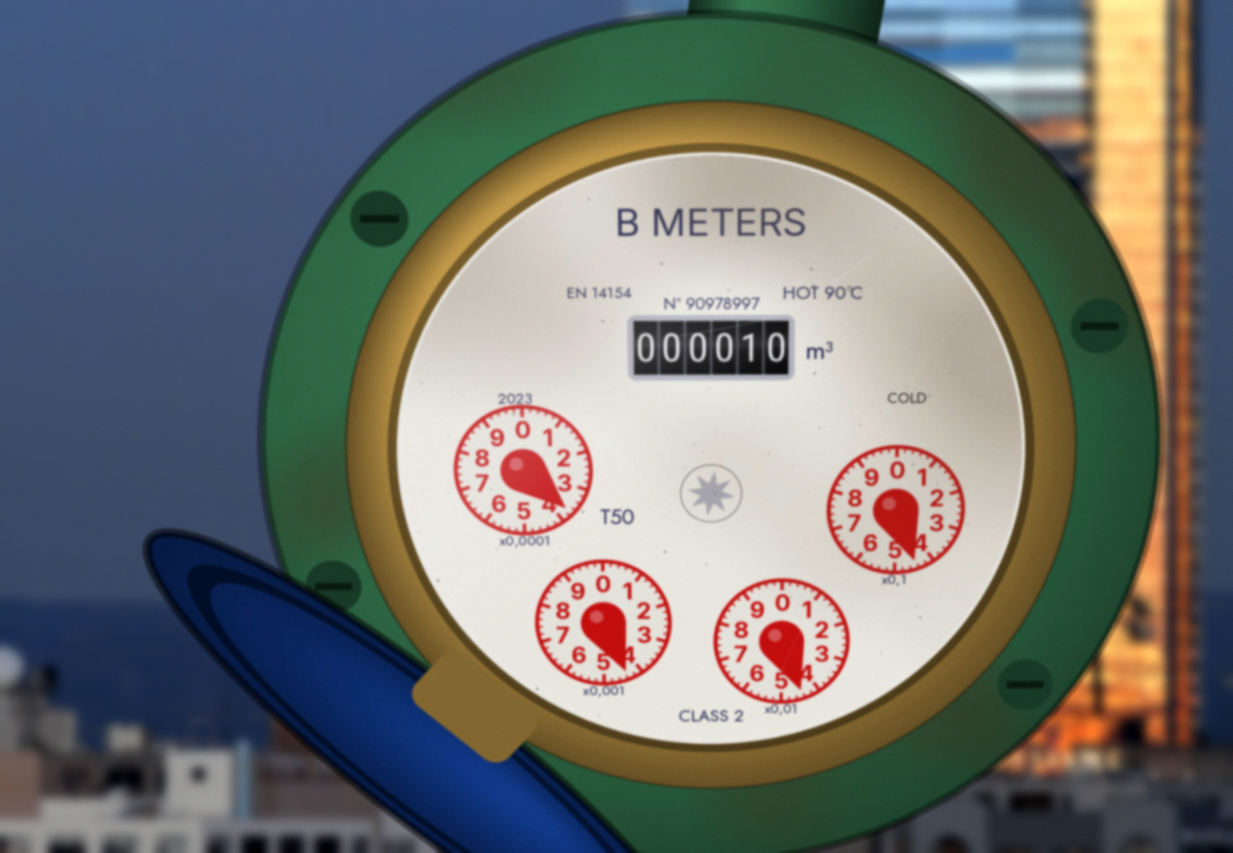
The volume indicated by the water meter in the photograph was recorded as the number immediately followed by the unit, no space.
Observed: 10.4443m³
